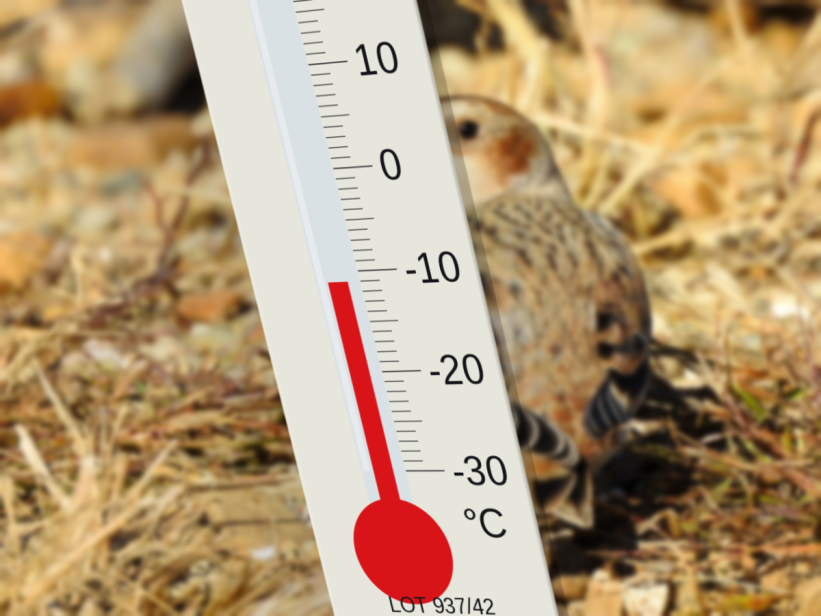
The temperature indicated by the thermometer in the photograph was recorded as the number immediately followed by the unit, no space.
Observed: -11°C
